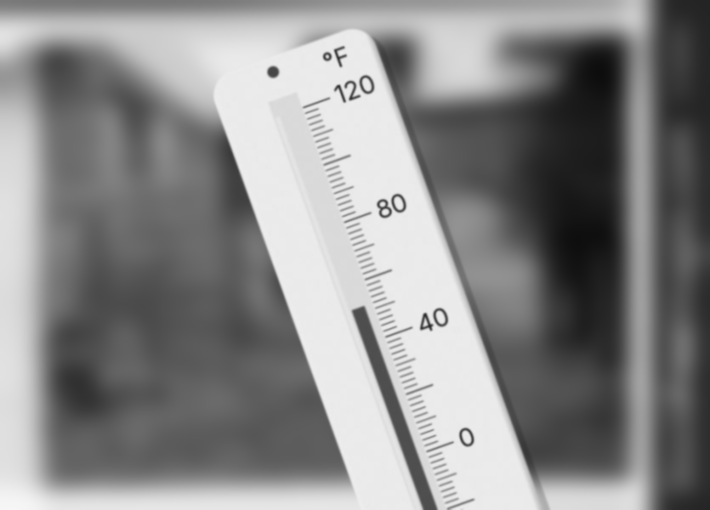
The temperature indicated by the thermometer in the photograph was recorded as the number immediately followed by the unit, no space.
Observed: 52°F
